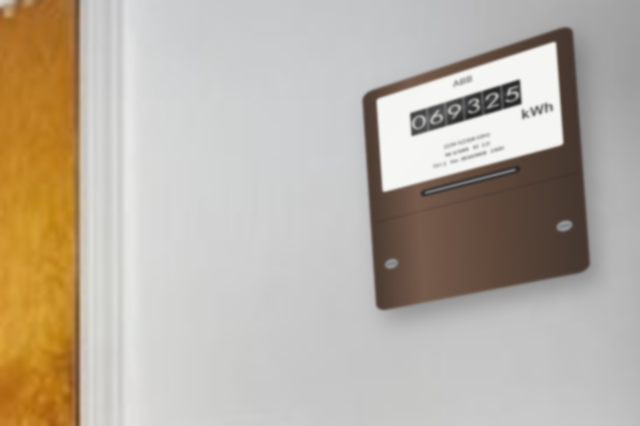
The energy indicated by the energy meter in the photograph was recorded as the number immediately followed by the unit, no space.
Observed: 69325kWh
